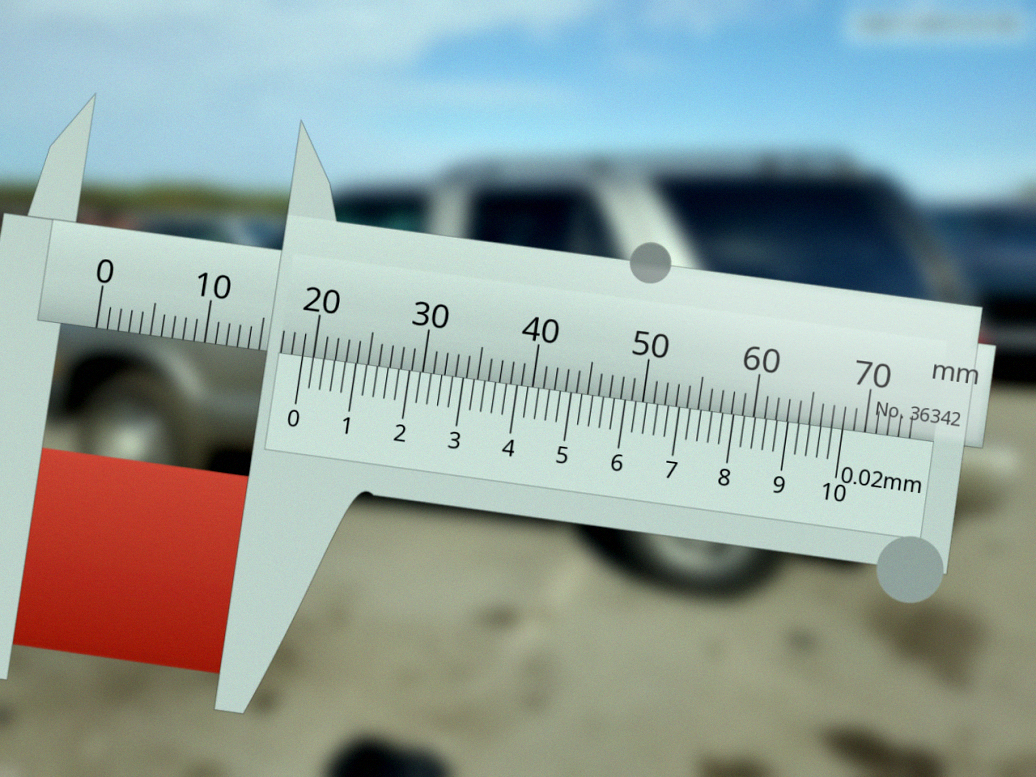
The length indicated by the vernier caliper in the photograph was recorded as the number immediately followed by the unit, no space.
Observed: 19.0mm
